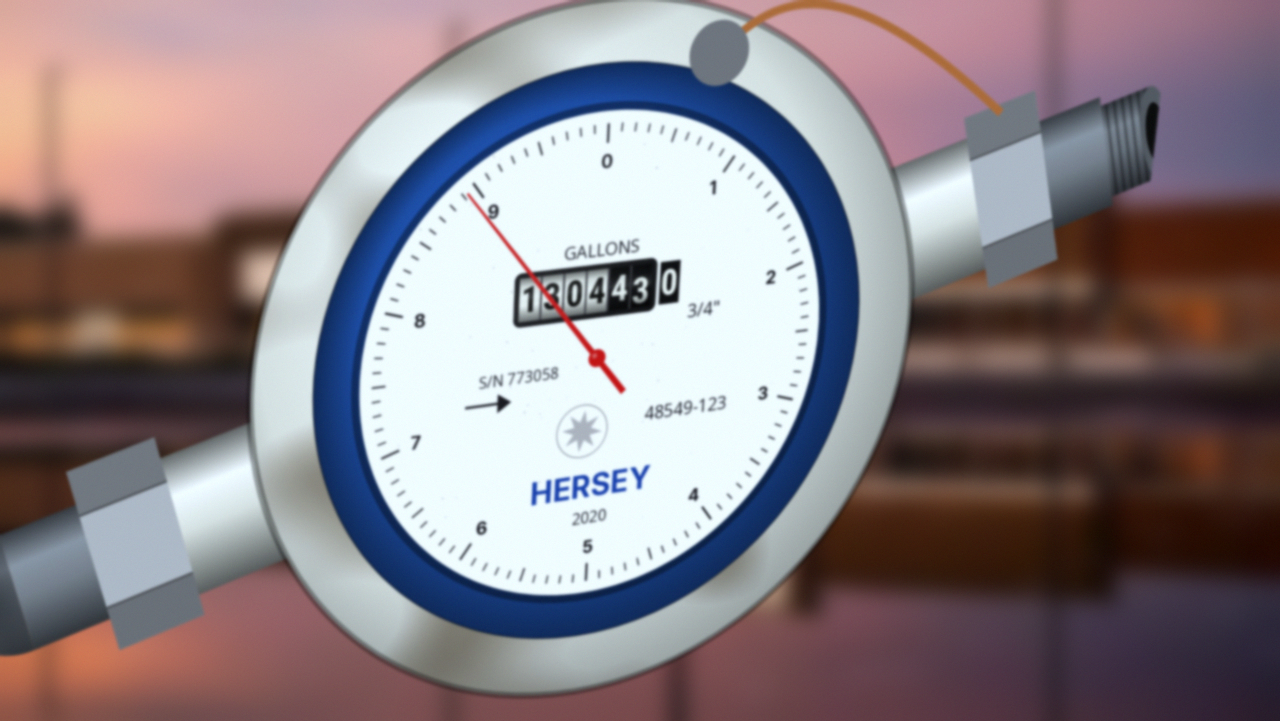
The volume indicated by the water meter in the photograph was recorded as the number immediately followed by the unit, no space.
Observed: 1304428.9gal
